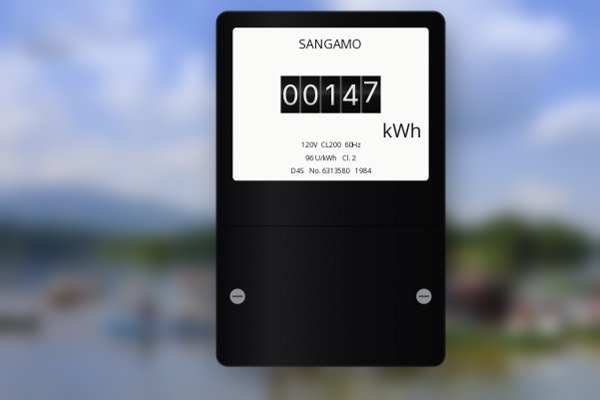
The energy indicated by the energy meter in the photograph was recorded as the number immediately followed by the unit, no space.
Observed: 147kWh
